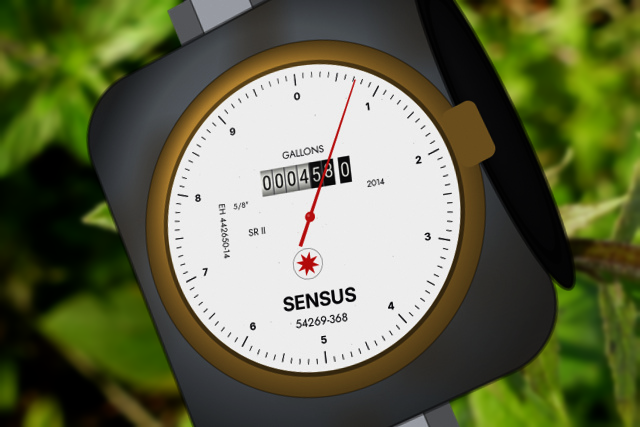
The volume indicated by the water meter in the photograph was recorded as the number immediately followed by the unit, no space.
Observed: 4580.7gal
